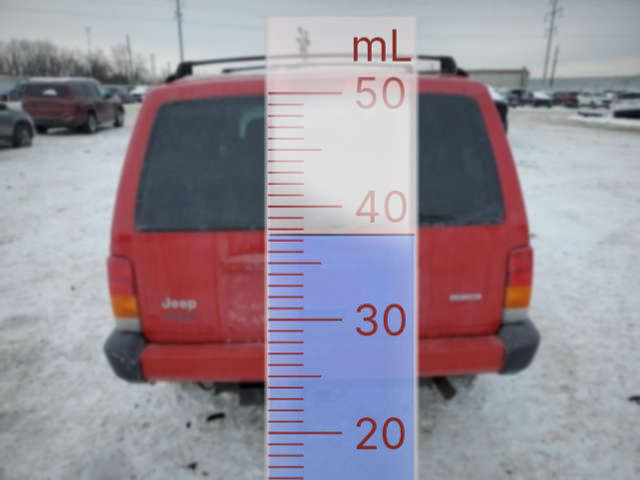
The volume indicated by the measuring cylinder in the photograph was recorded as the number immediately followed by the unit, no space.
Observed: 37.5mL
